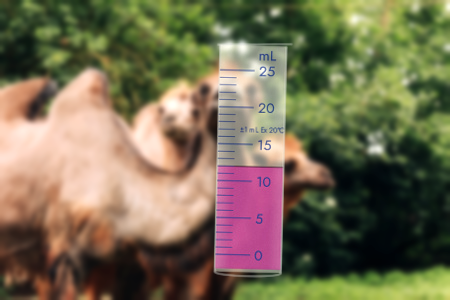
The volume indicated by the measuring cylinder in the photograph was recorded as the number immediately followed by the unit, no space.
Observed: 12mL
